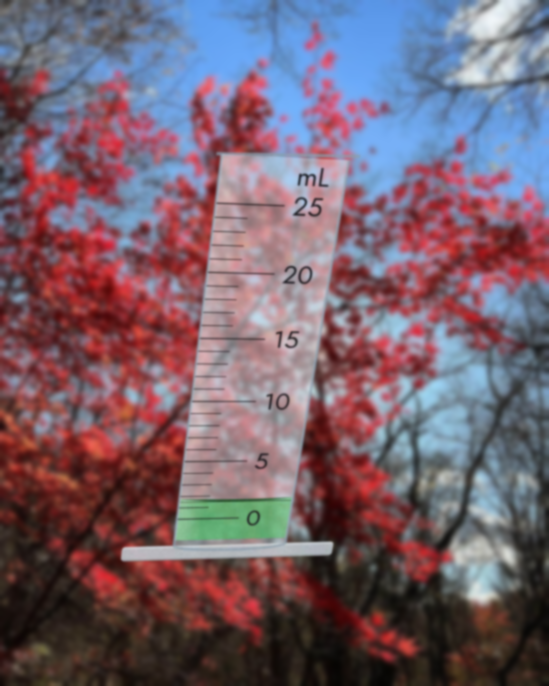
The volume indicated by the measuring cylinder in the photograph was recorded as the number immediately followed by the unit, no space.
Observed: 1.5mL
